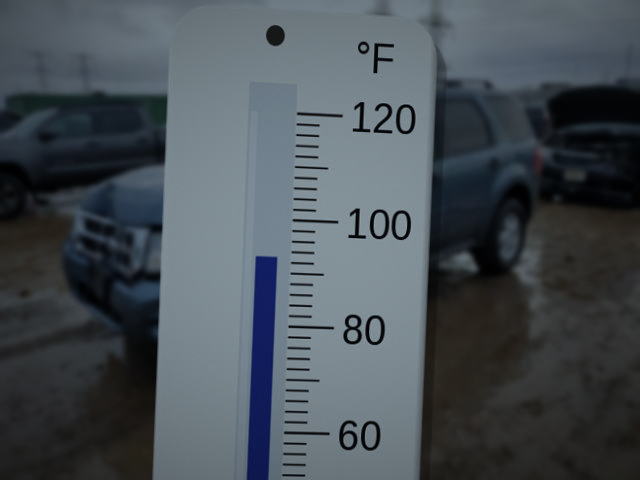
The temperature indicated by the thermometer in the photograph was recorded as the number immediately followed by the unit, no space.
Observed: 93°F
